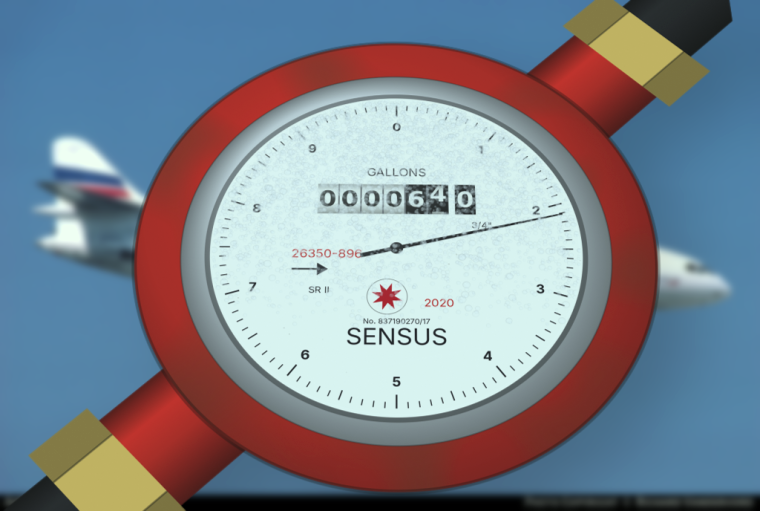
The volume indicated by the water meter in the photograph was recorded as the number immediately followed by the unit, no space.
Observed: 642.1gal
